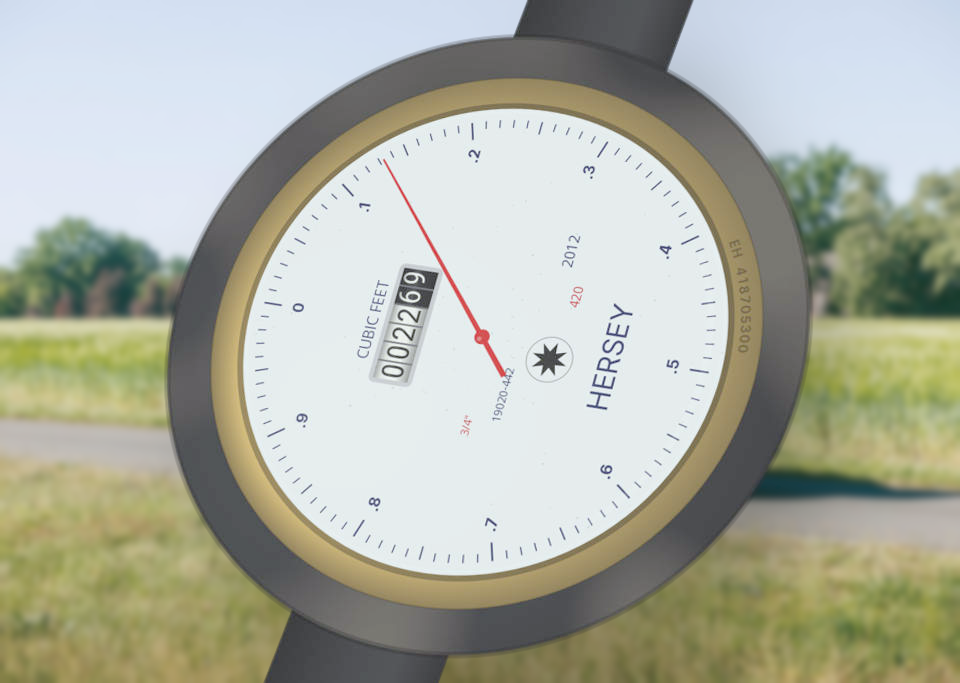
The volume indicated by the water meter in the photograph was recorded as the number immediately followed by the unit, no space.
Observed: 2269.13ft³
